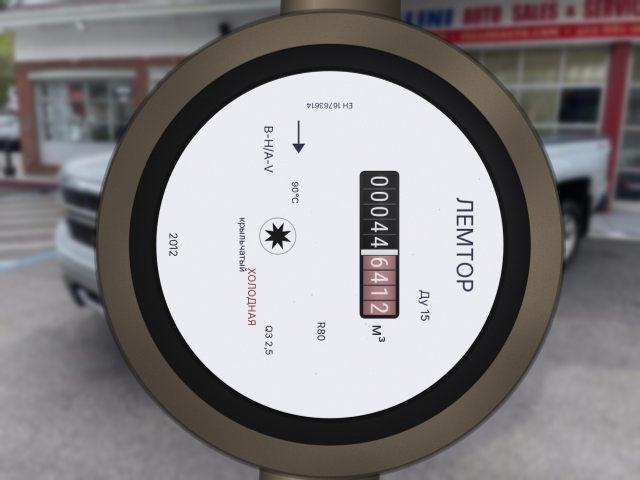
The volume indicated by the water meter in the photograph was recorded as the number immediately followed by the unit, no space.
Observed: 44.6412m³
